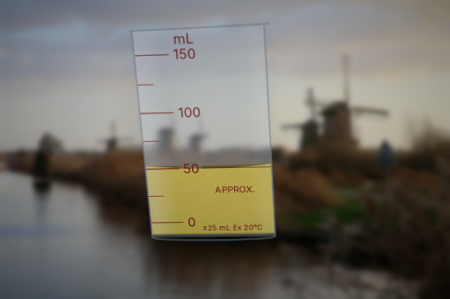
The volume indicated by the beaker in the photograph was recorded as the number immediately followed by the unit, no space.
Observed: 50mL
